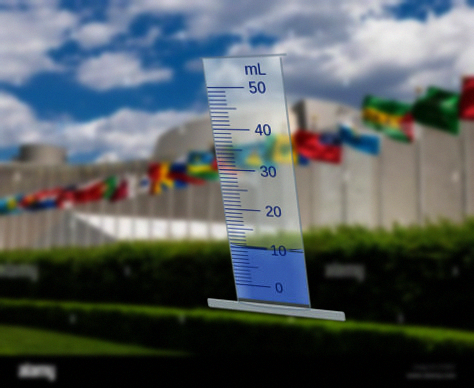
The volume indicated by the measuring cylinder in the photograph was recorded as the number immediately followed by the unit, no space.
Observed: 10mL
